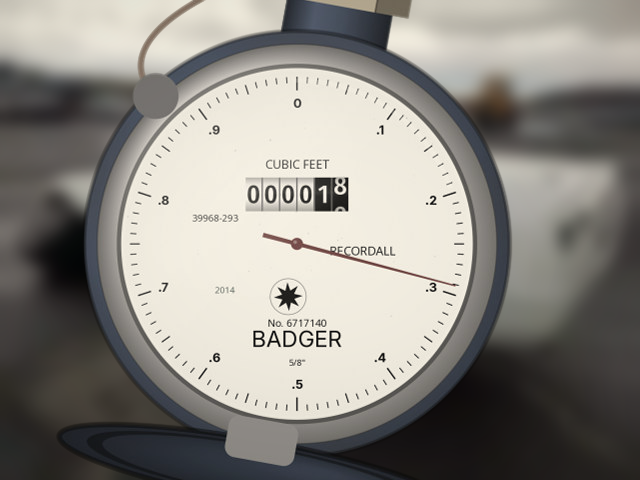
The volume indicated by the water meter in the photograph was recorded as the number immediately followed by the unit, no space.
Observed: 18.29ft³
